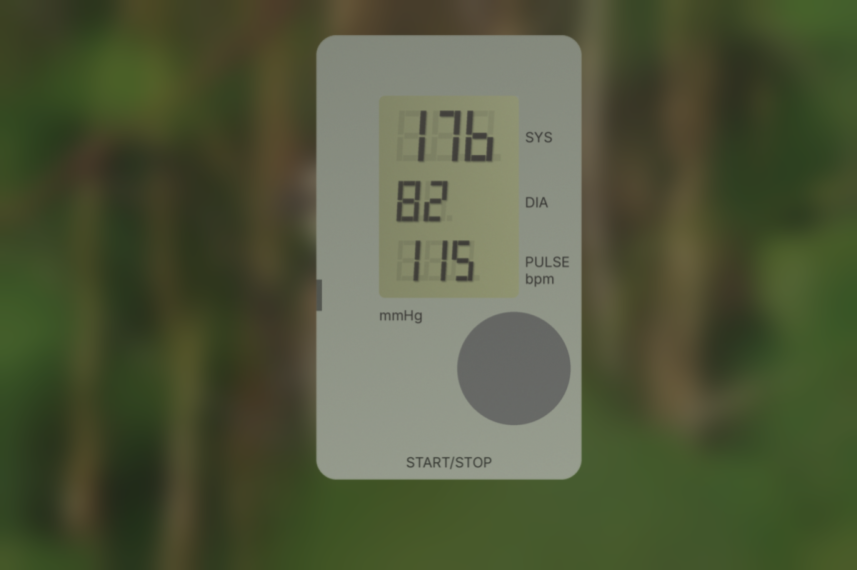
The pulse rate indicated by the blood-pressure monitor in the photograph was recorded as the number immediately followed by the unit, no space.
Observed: 115bpm
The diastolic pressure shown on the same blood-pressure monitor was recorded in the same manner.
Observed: 82mmHg
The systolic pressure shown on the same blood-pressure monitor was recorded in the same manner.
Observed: 176mmHg
